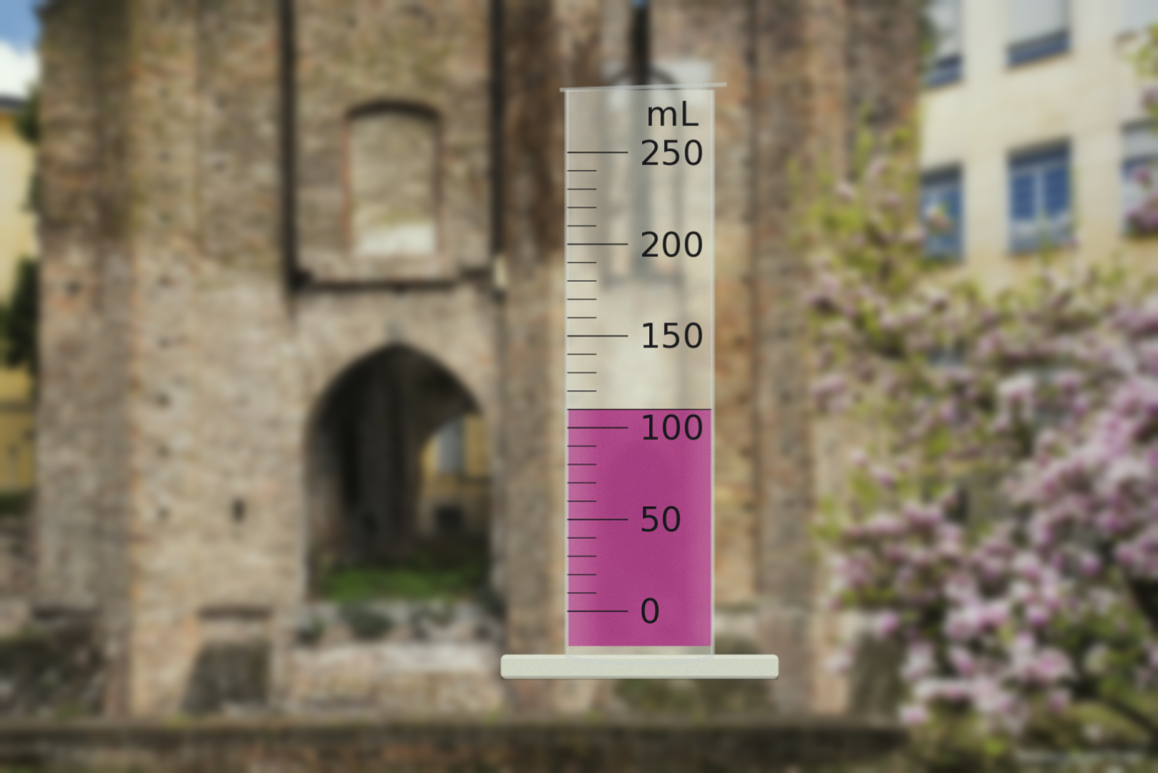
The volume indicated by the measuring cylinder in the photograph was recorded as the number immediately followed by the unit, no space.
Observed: 110mL
